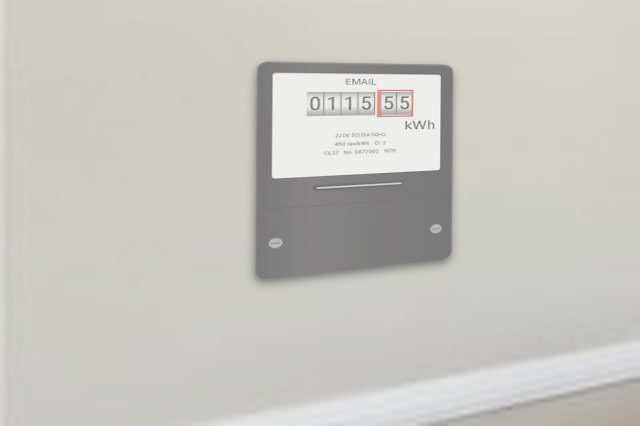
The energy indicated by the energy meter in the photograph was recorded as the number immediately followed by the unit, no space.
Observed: 115.55kWh
